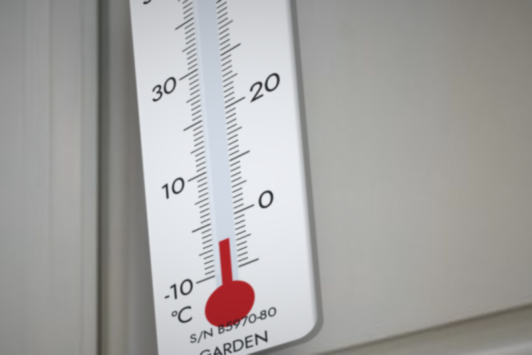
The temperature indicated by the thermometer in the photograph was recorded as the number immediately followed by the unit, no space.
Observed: -4°C
